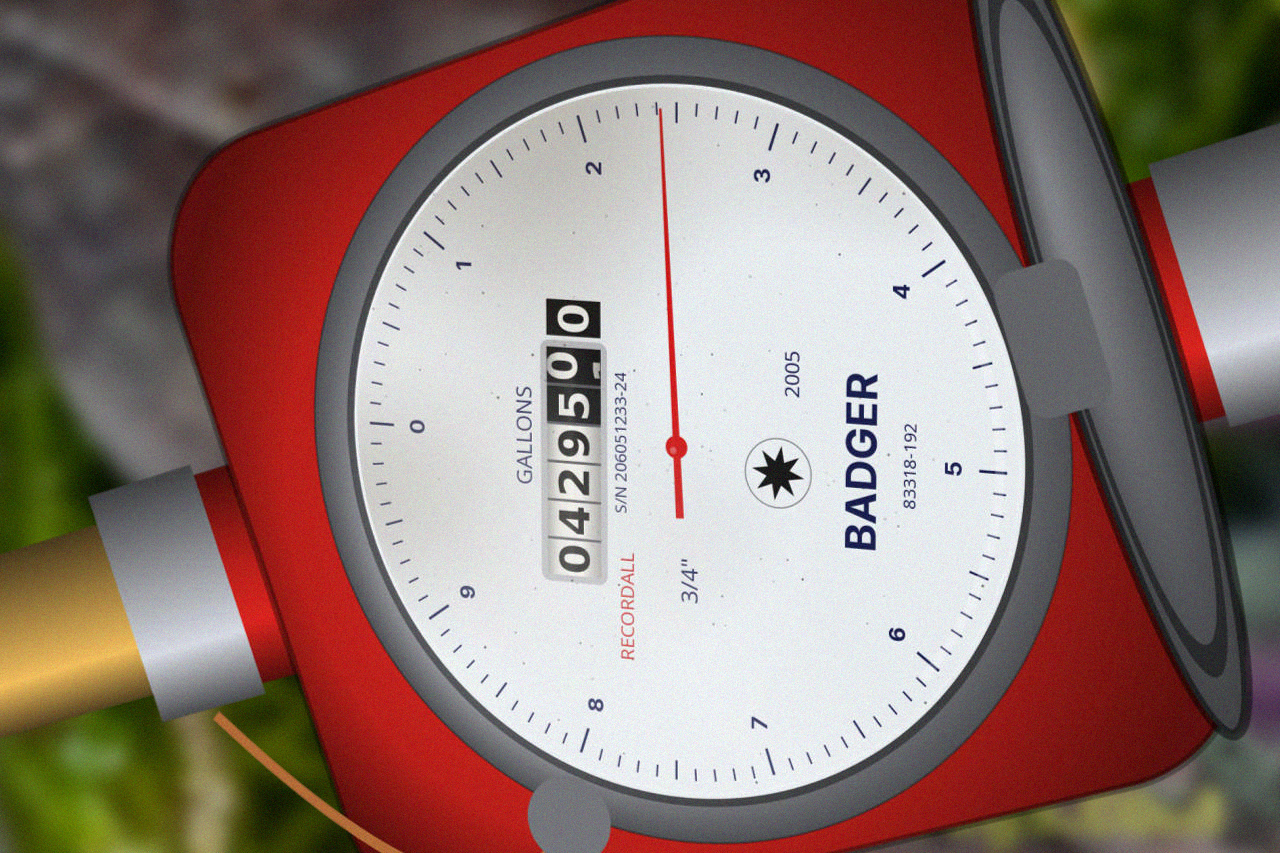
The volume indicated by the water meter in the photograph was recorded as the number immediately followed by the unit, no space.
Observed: 429502.4gal
